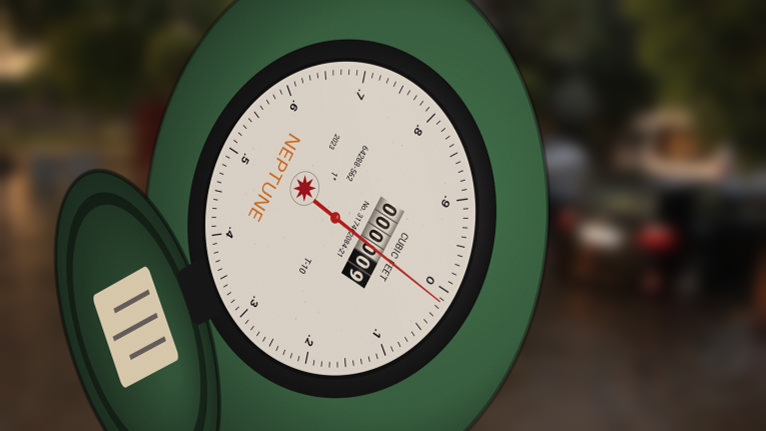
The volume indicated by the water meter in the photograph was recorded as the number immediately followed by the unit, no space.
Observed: 9.01ft³
